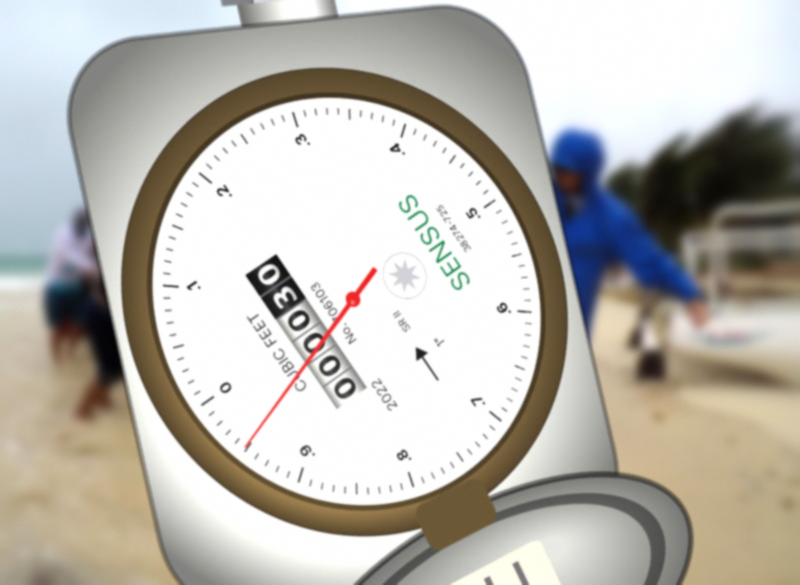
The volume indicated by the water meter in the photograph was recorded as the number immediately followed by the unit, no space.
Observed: 29.95ft³
